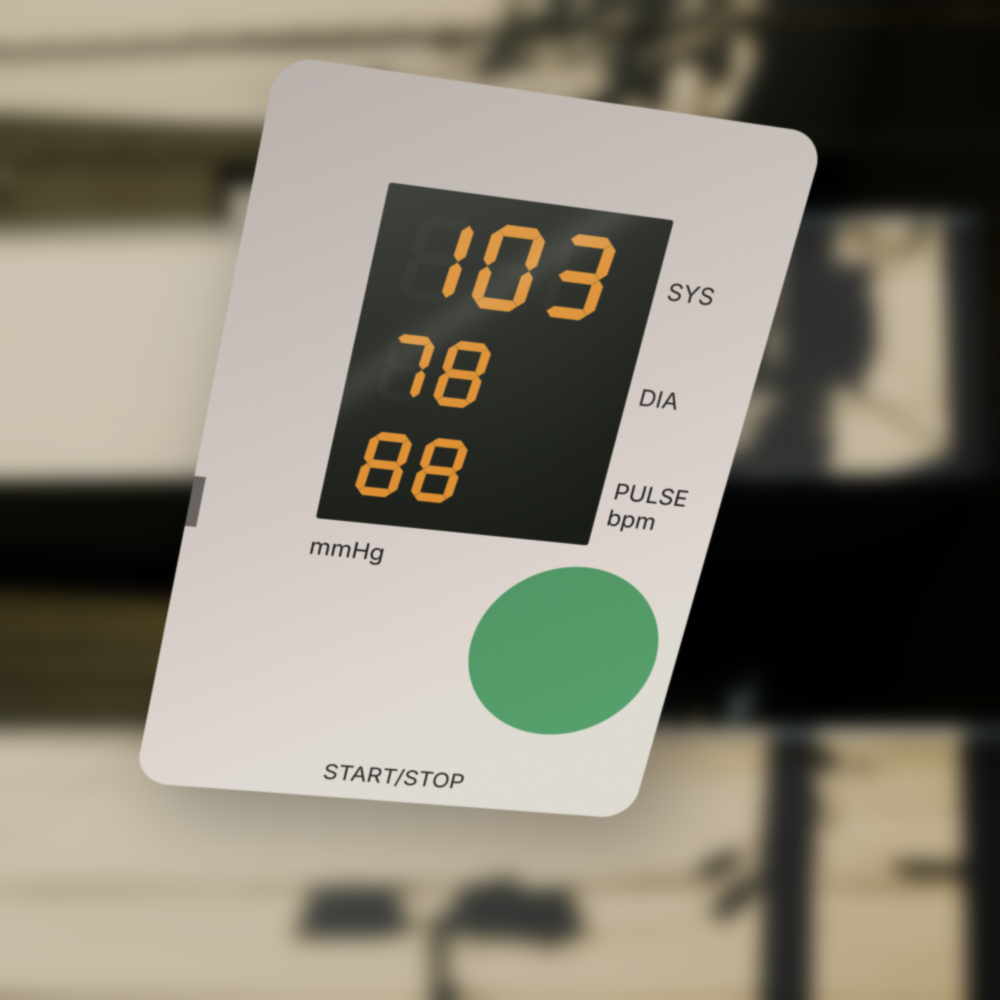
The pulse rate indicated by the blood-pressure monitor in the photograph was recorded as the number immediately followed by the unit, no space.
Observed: 88bpm
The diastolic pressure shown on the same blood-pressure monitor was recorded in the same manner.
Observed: 78mmHg
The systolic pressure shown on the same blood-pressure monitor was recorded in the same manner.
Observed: 103mmHg
